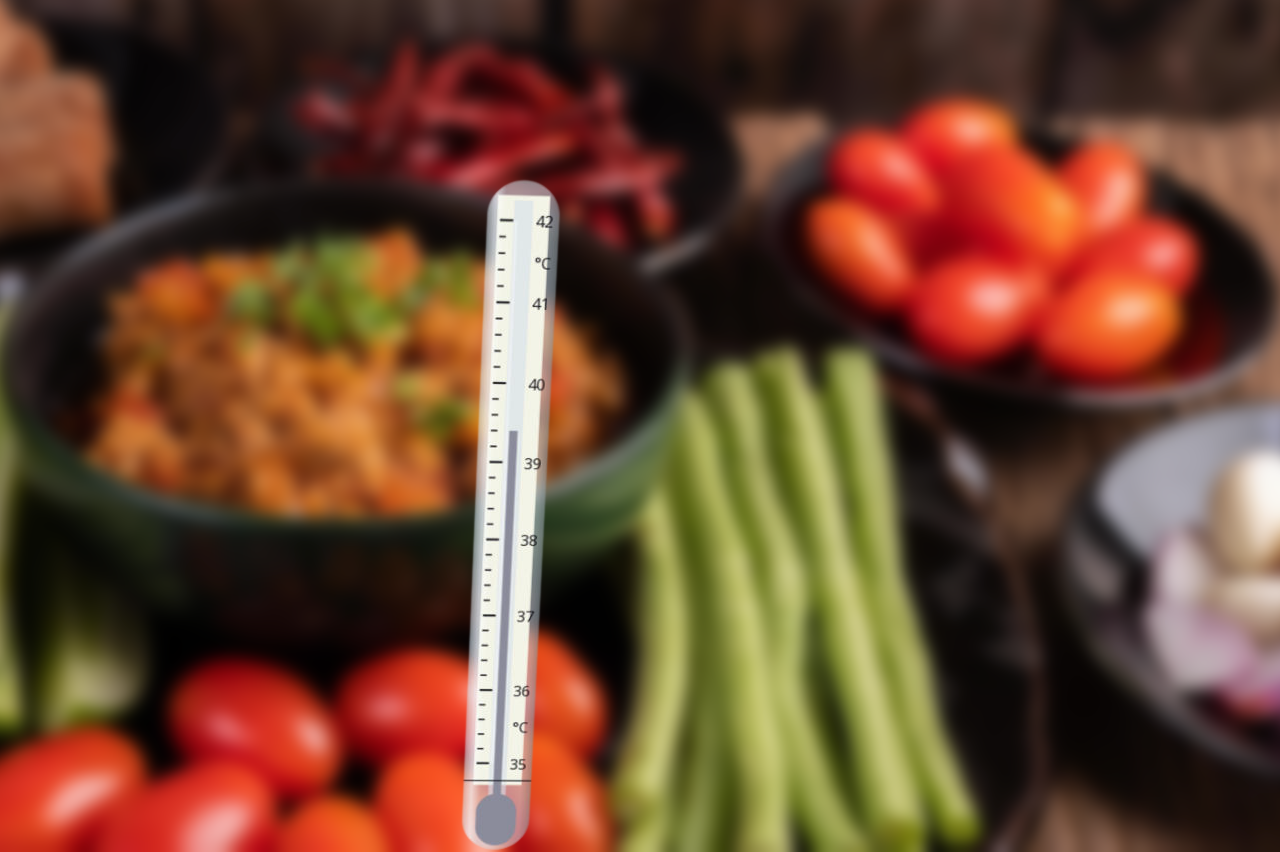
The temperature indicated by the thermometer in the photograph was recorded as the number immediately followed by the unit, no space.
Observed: 39.4°C
